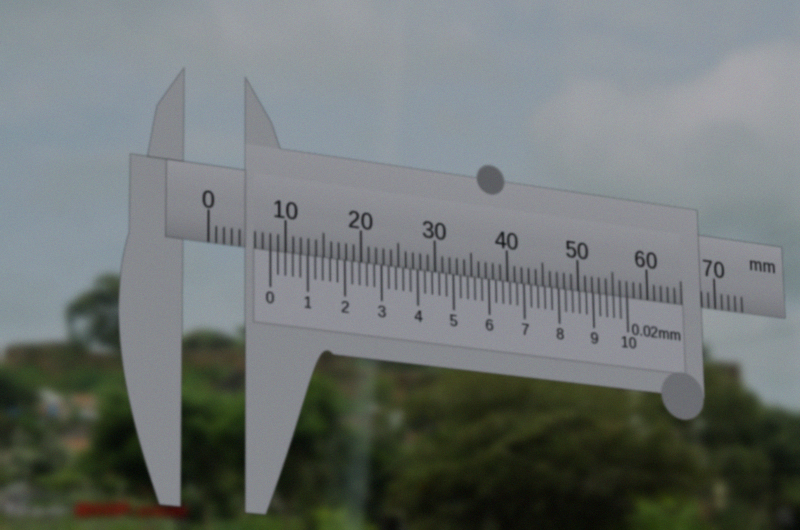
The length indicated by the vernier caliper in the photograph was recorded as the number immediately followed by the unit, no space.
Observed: 8.0mm
